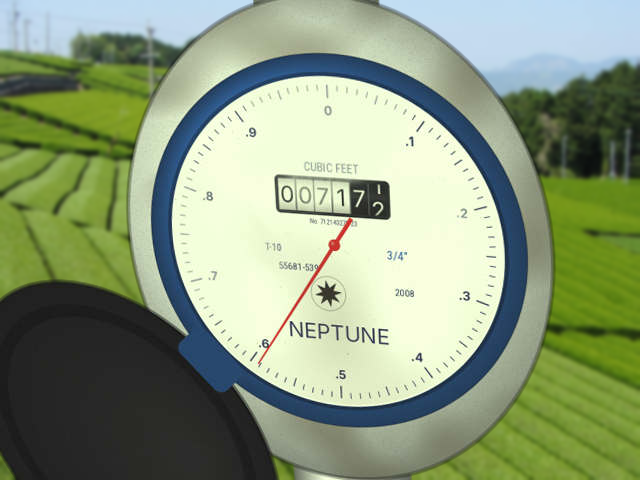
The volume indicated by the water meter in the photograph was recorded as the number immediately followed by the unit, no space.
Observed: 7171.59ft³
